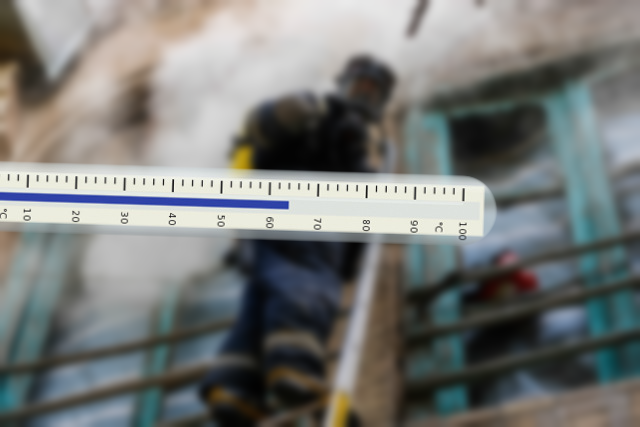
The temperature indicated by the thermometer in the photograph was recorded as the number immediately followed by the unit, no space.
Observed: 64°C
